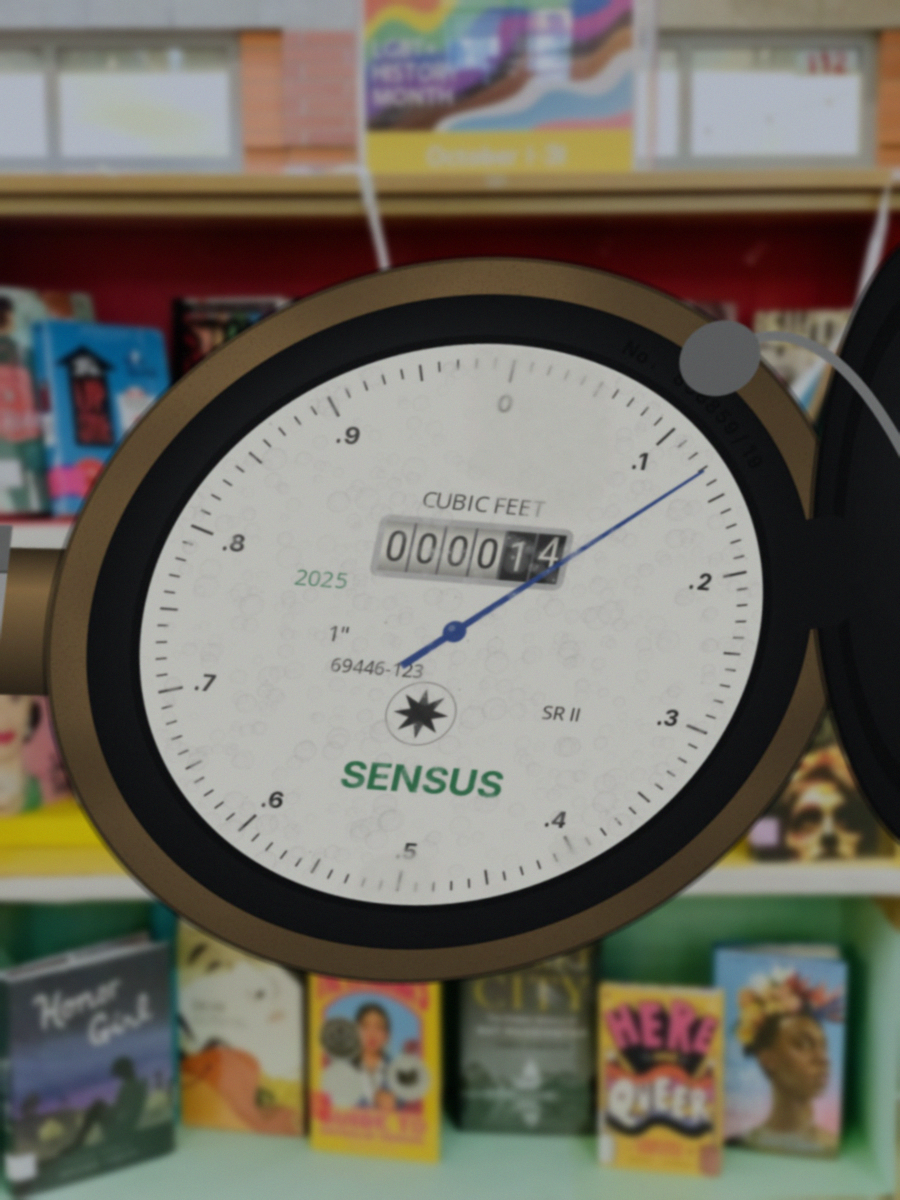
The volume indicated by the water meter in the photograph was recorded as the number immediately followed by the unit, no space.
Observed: 14.13ft³
